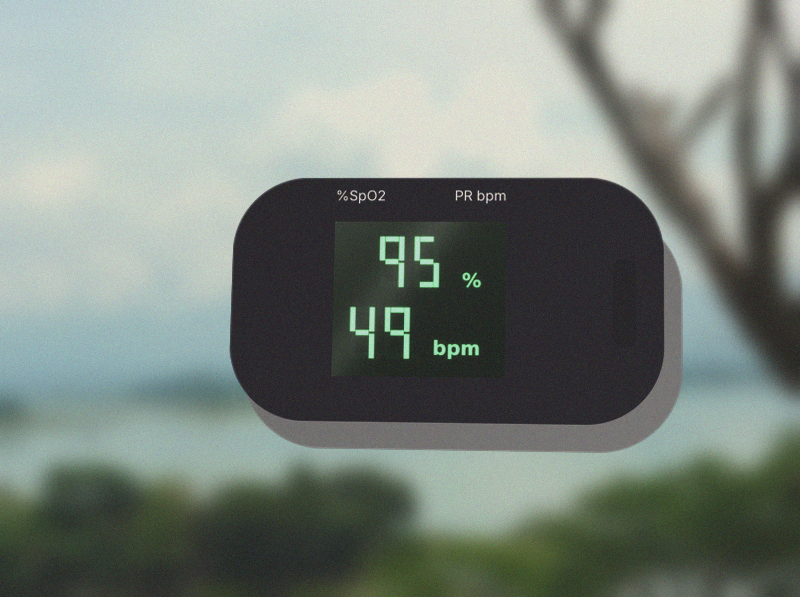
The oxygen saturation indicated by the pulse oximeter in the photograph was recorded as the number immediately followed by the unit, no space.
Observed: 95%
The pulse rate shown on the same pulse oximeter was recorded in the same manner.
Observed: 49bpm
